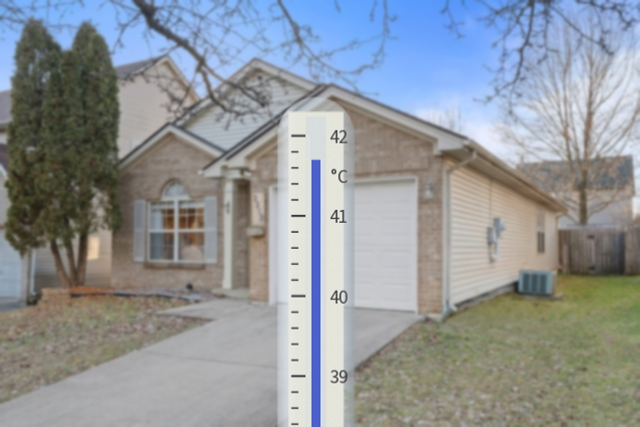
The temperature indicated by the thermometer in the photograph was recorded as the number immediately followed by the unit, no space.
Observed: 41.7°C
